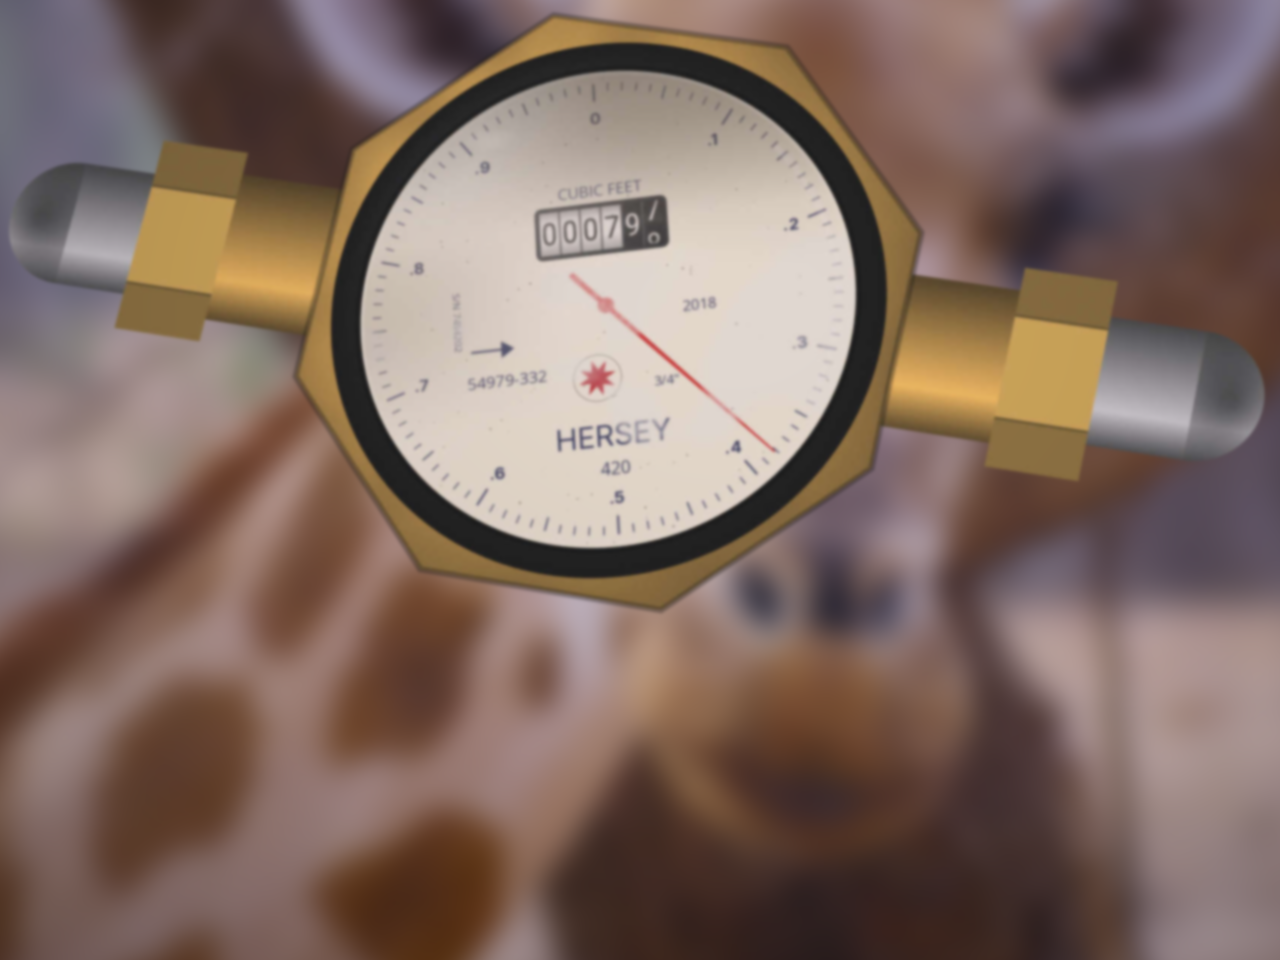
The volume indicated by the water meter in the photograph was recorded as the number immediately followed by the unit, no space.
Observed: 797.38ft³
